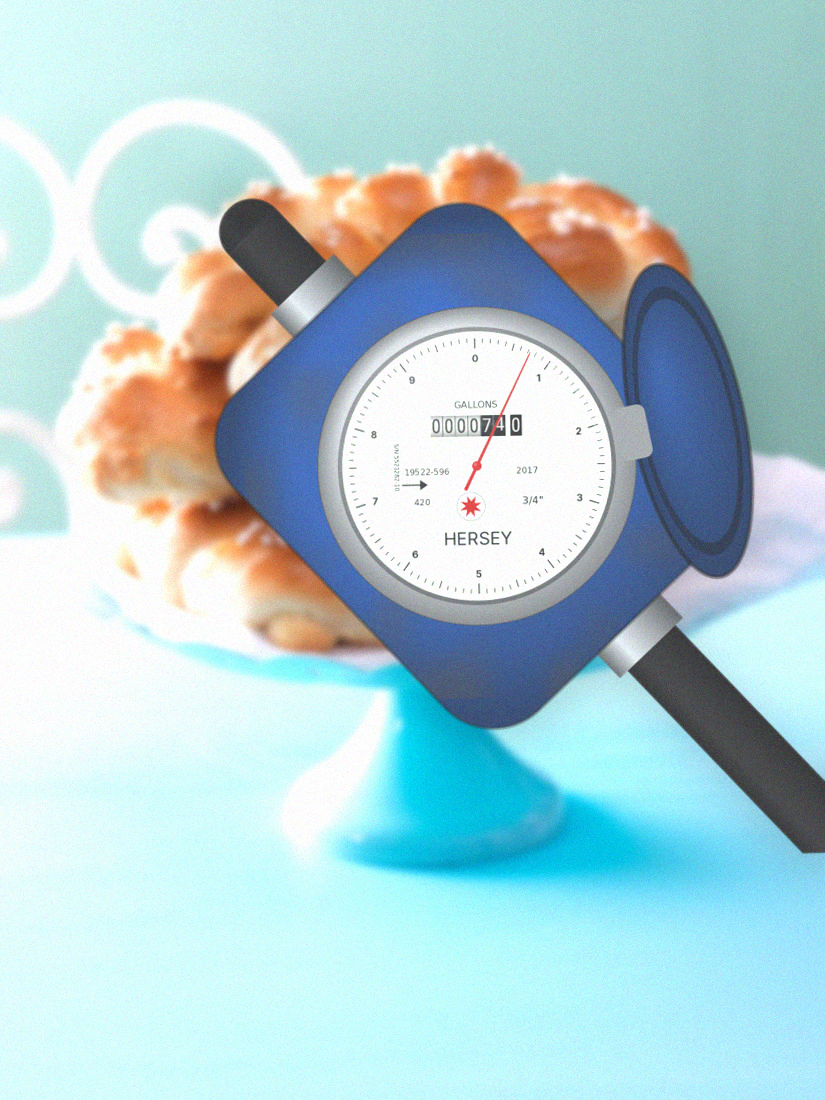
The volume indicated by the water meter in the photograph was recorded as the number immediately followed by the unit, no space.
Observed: 740.7gal
